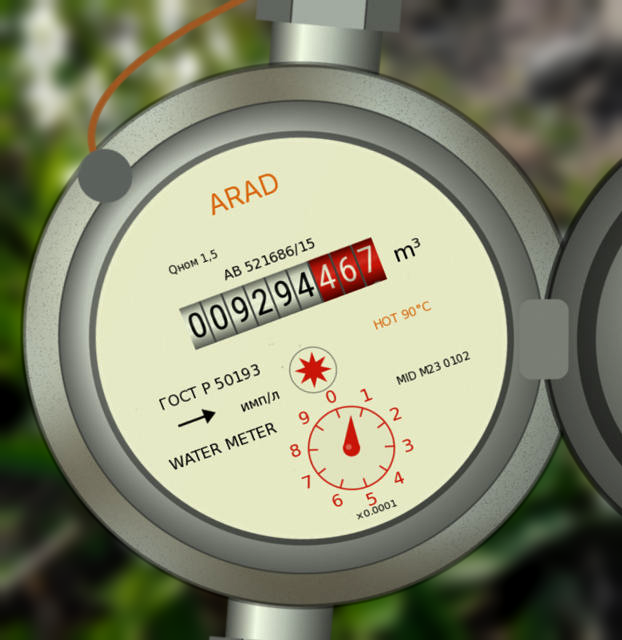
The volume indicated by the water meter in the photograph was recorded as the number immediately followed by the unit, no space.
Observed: 9294.4670m³
